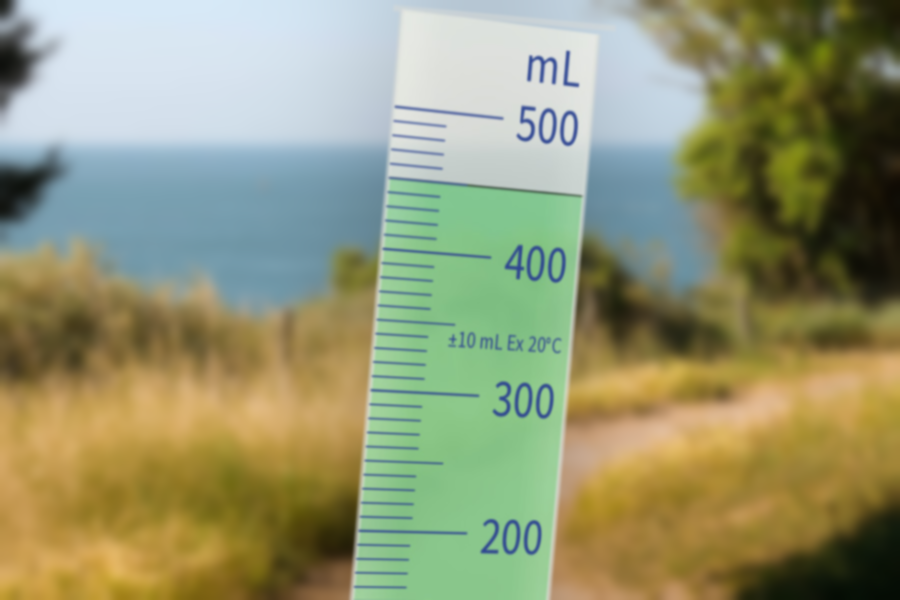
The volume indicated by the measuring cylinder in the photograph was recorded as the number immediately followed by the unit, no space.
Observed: 450mL
